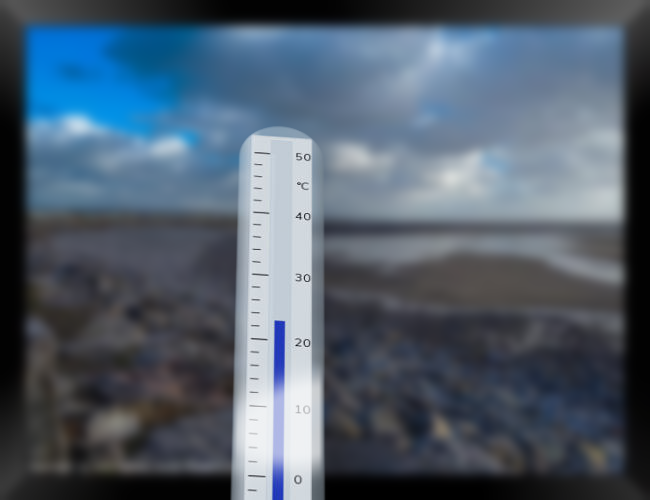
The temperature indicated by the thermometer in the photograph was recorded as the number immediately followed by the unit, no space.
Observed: 23°C
